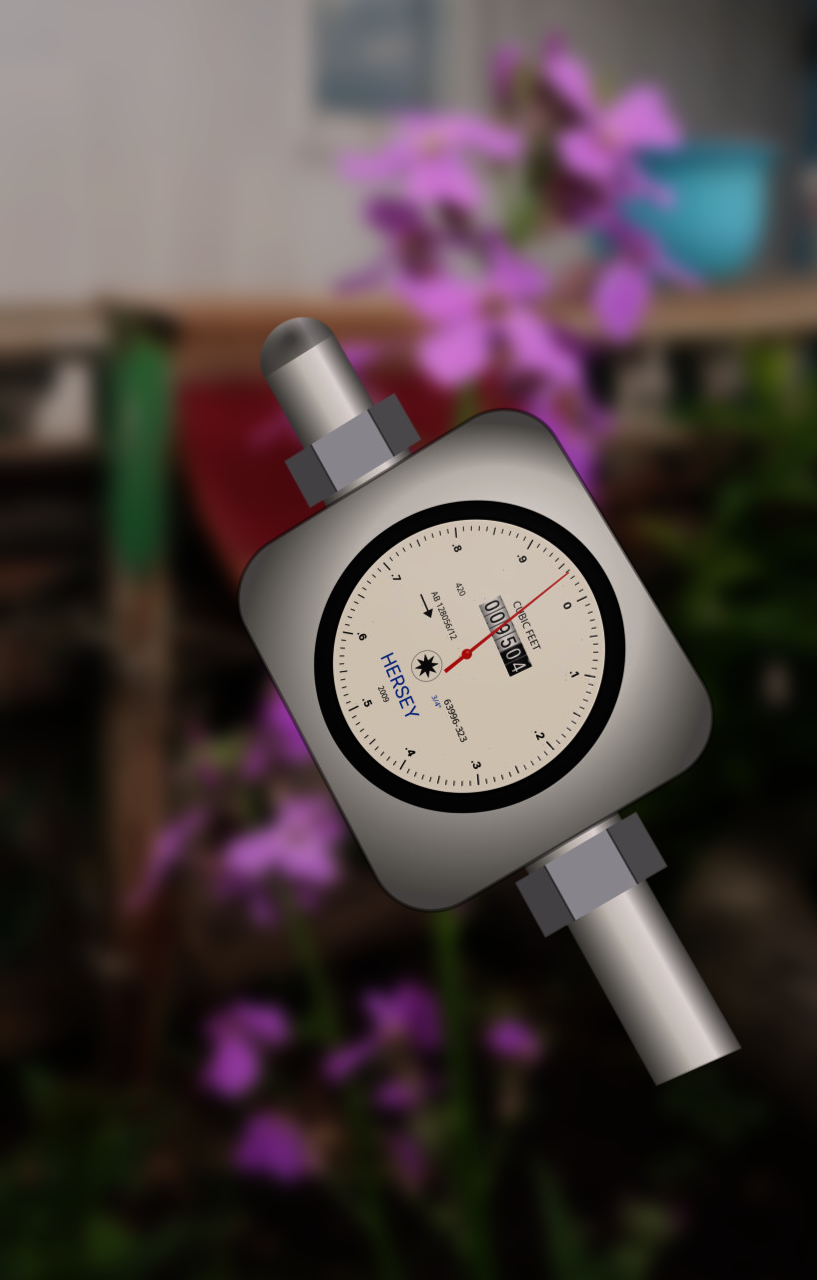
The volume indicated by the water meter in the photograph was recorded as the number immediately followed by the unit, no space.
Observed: 9503.96ft³
